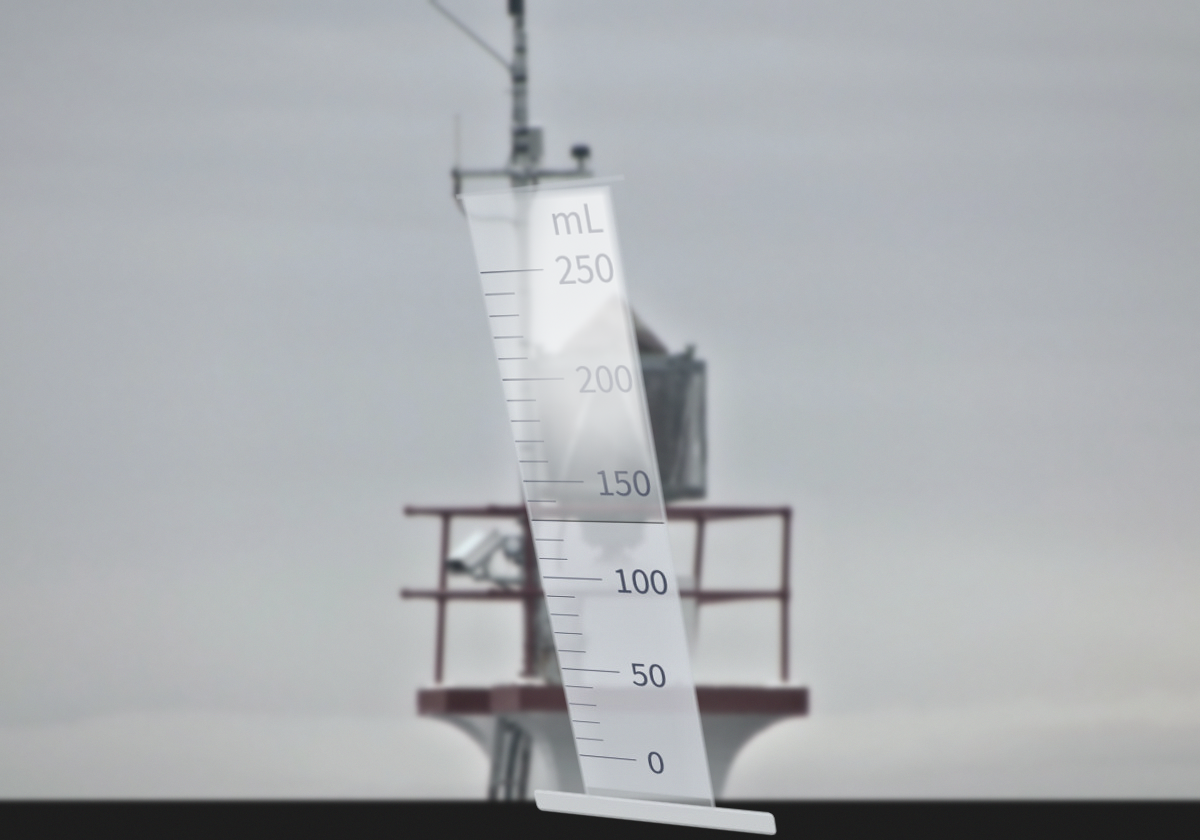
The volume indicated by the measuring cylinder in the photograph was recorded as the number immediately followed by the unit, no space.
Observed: 130mL
